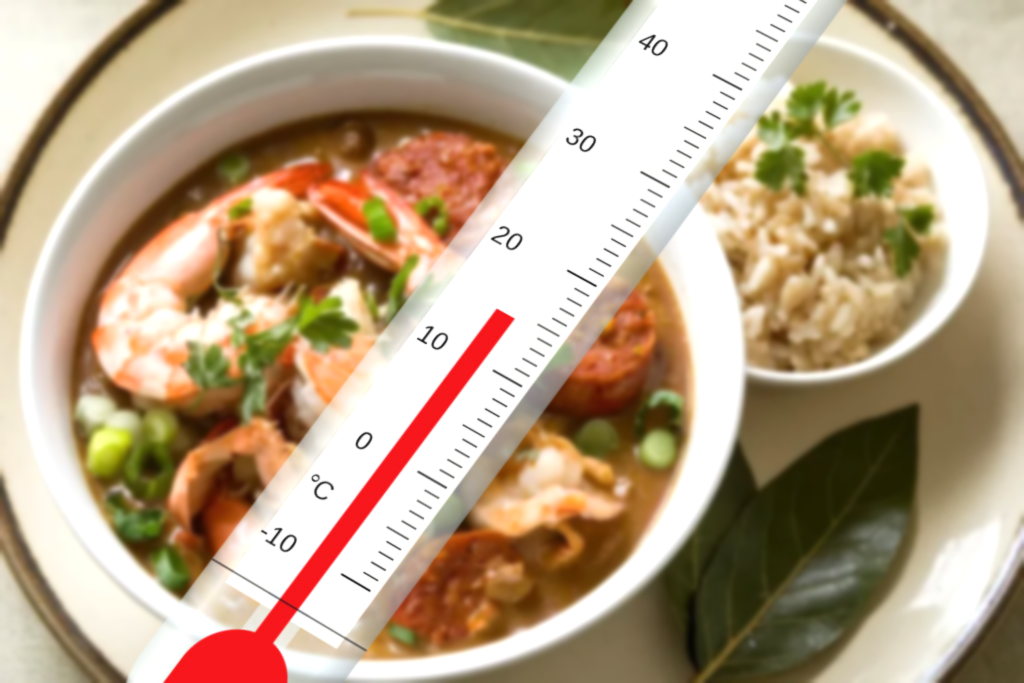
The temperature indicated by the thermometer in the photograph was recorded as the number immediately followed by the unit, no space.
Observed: 14.5°C
